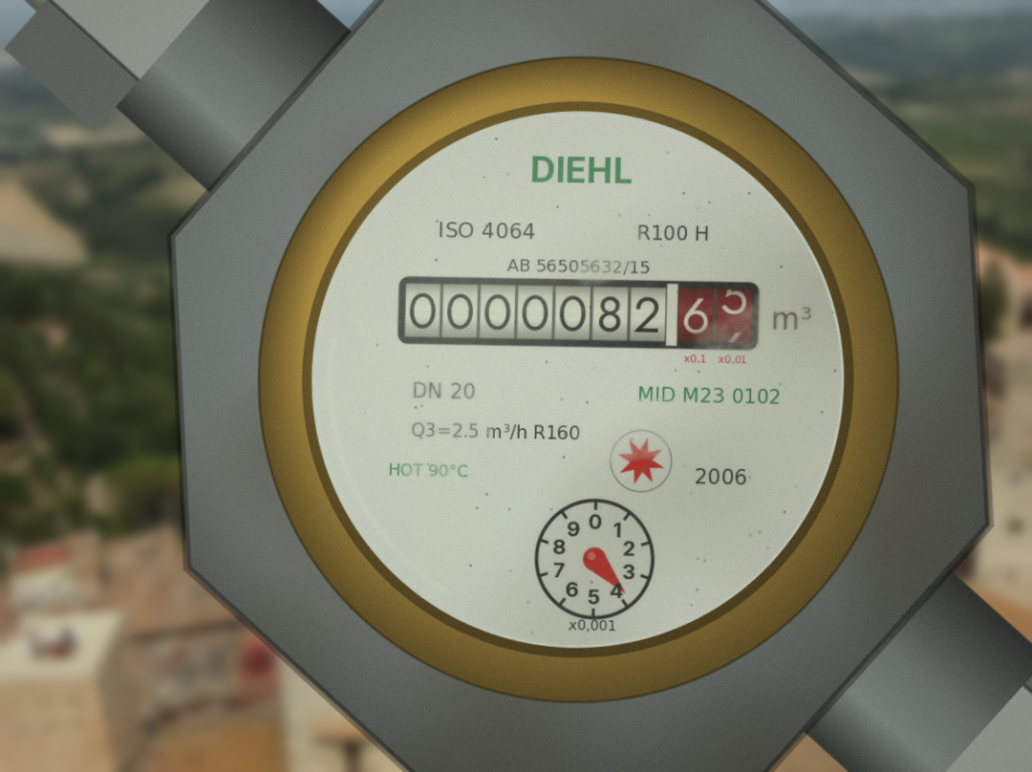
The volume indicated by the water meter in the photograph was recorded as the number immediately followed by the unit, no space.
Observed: 82.653m³
